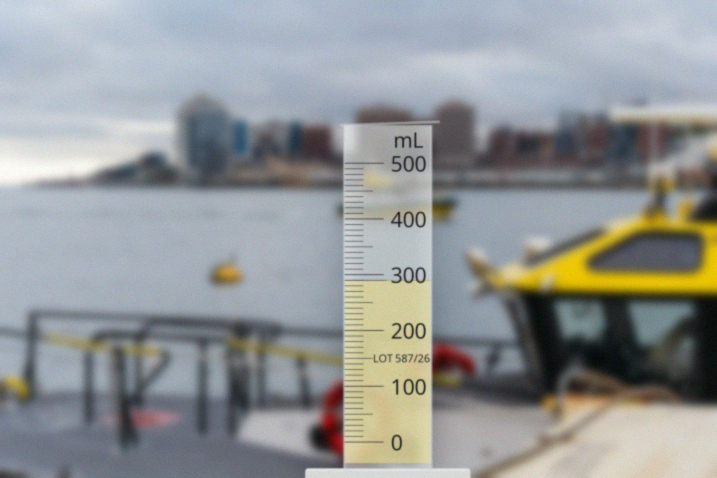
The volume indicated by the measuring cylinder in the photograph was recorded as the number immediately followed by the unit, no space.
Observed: 290mL
